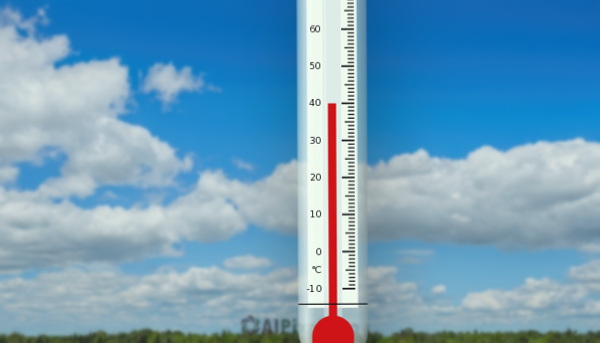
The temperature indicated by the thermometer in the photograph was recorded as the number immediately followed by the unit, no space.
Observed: 40°C
